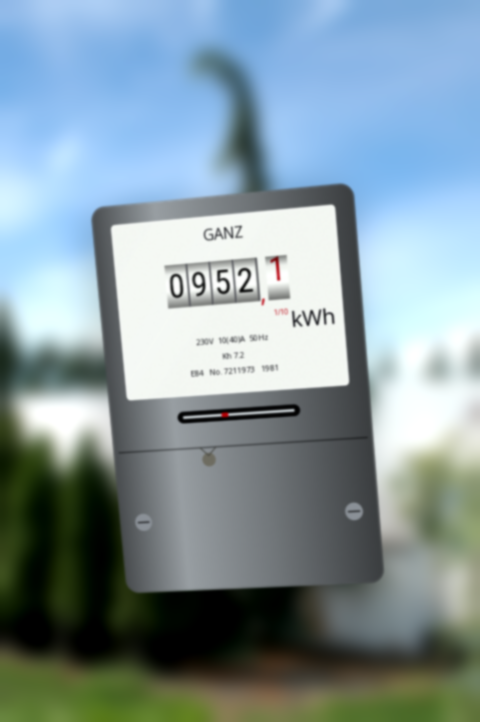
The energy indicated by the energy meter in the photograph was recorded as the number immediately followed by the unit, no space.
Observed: 952.1kWh
